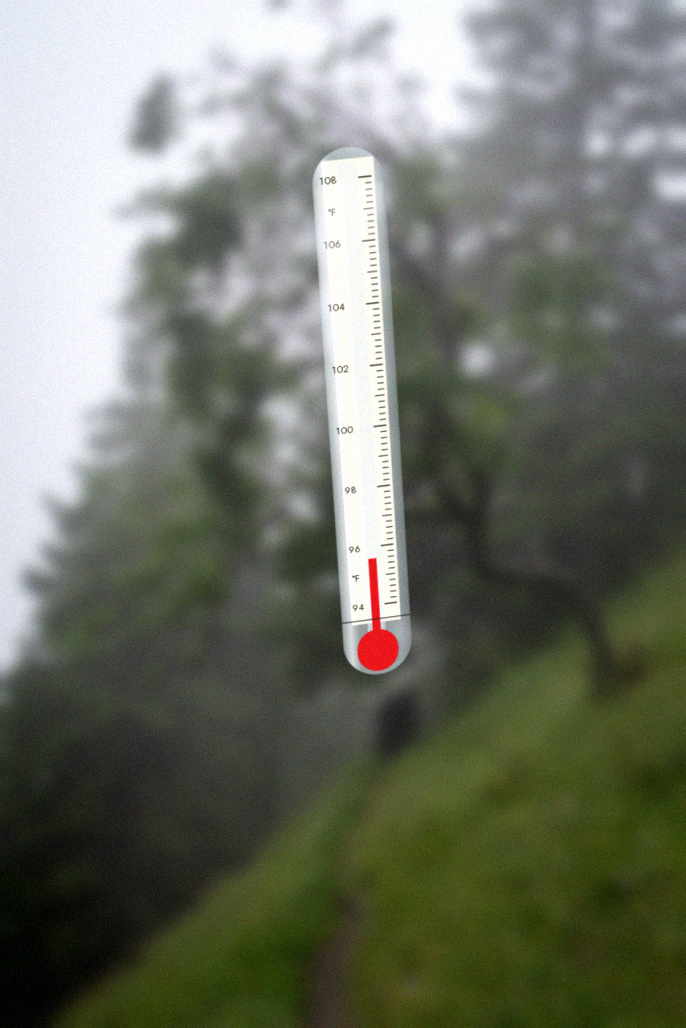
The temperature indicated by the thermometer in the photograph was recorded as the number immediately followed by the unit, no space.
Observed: 95.6°F
